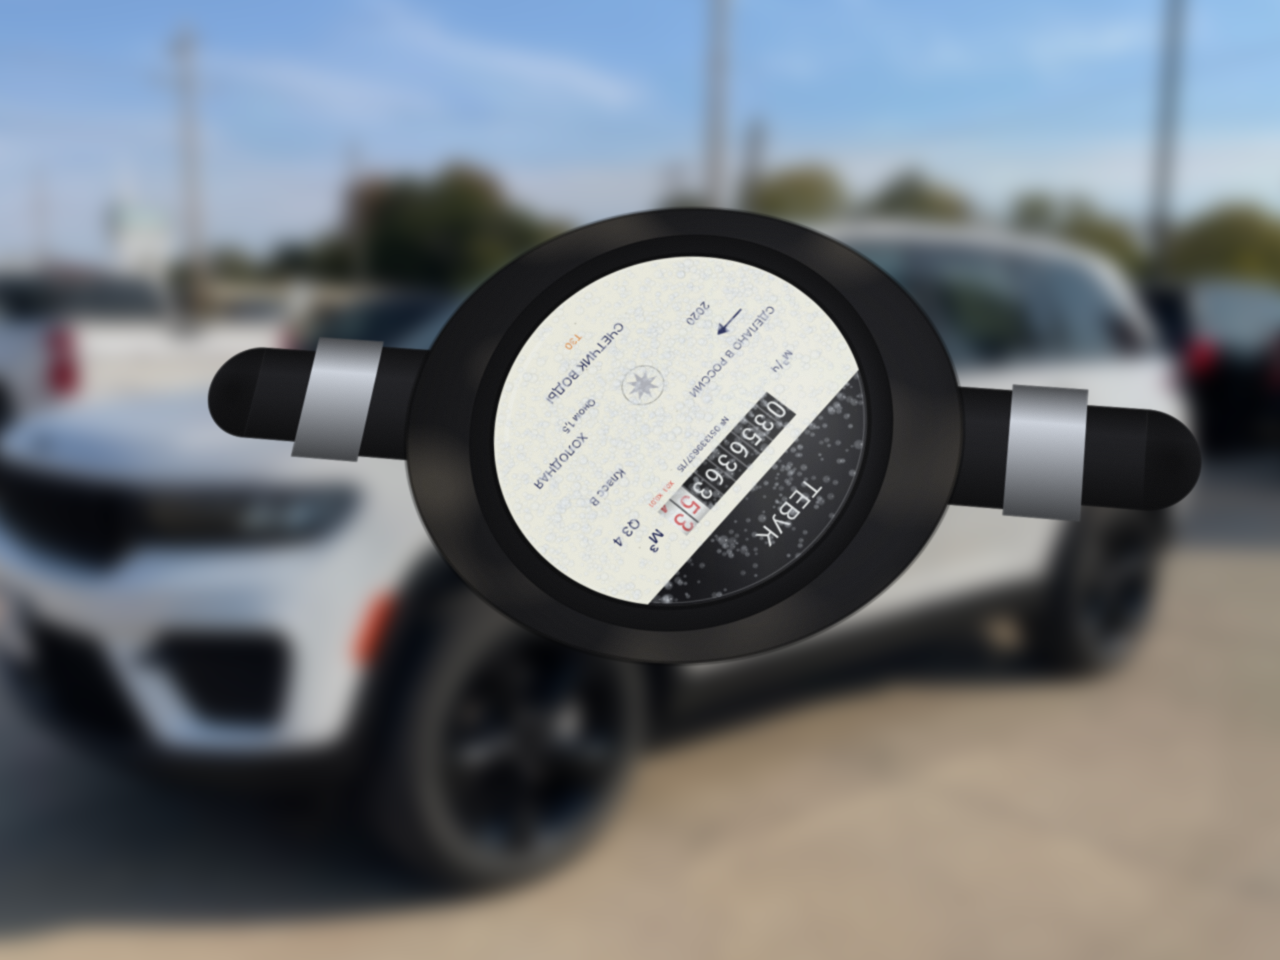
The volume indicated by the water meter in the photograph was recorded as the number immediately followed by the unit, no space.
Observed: 356363.53m³
